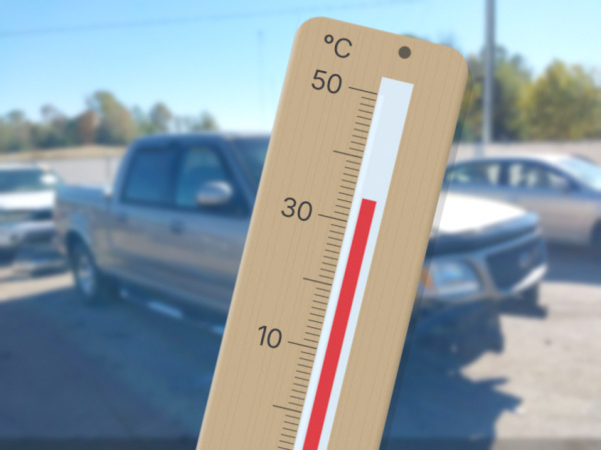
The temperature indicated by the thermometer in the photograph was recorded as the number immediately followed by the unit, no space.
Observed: 34°C
